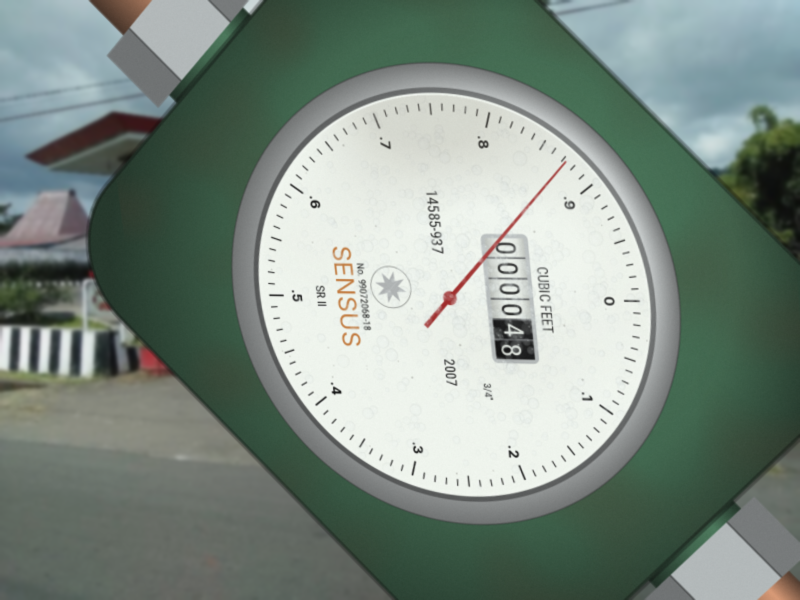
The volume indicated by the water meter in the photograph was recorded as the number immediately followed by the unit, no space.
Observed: 47.87ft³
